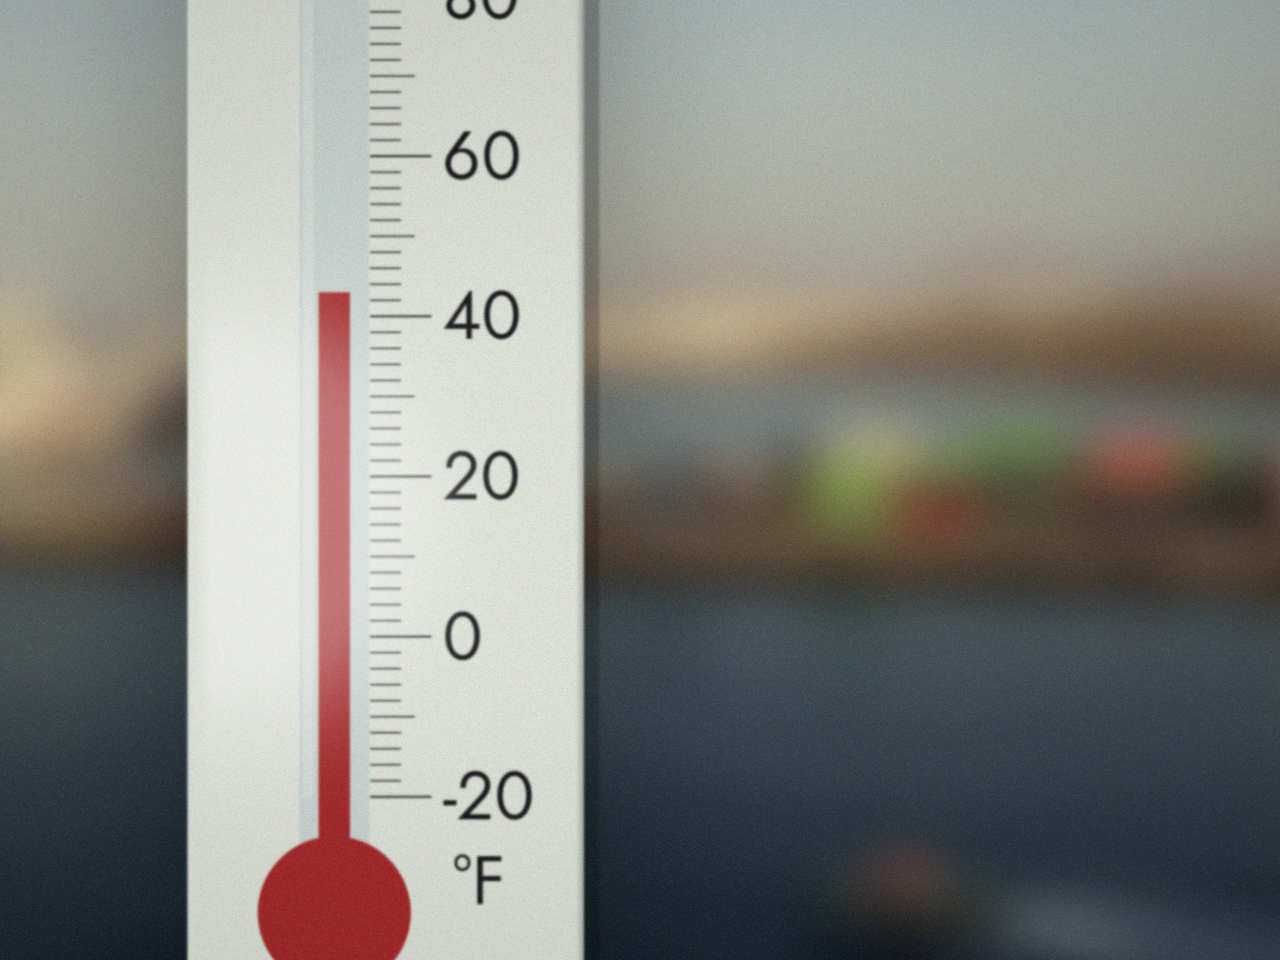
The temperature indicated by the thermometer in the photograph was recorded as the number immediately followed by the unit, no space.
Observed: 43°F
